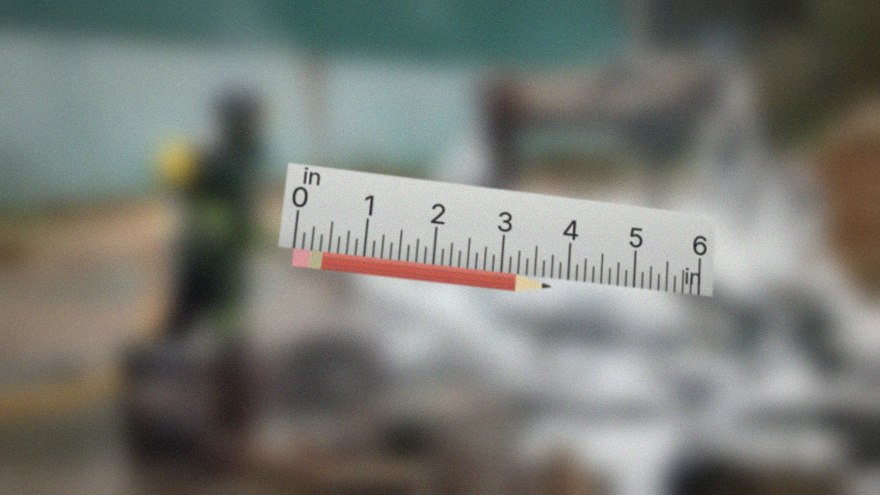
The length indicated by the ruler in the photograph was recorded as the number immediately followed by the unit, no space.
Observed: 3.75in
